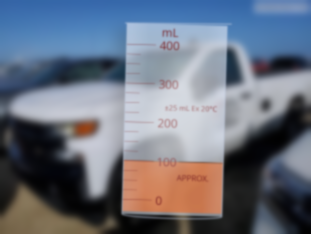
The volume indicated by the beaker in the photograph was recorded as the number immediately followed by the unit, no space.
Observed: 100mL
